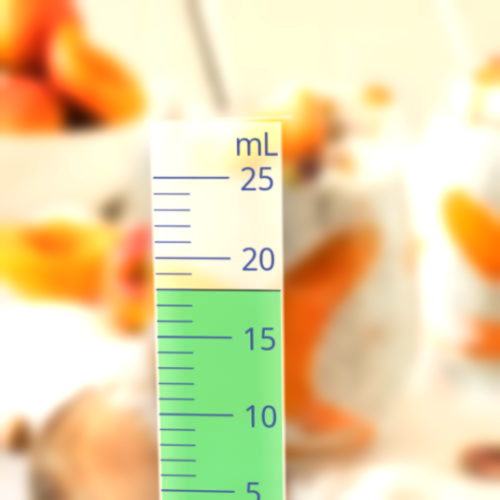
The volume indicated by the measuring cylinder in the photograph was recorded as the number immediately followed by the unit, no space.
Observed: 18mL
